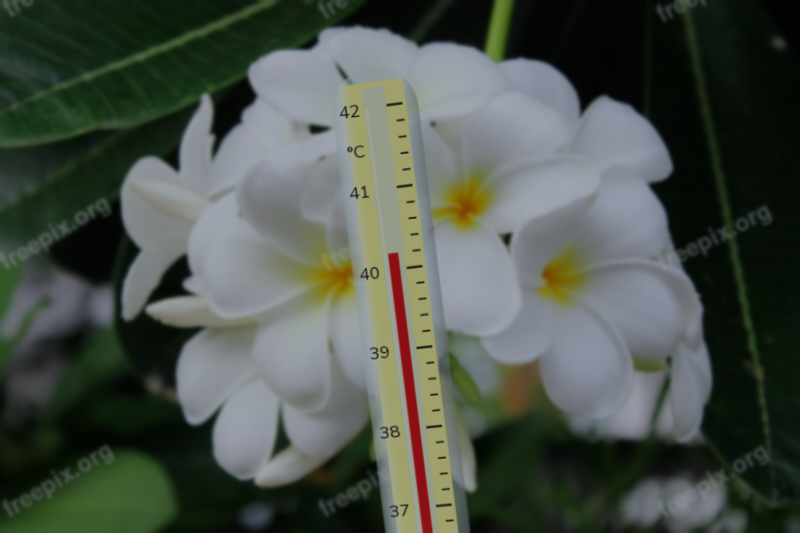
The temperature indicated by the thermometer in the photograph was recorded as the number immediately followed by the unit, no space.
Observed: 40.2°C
